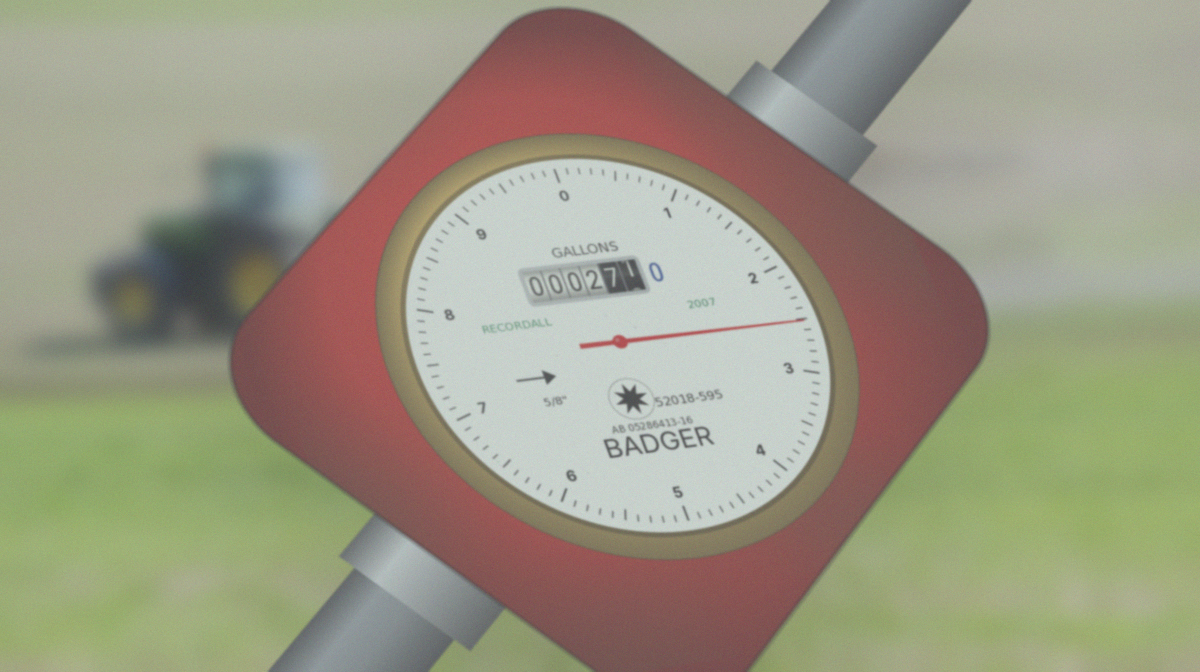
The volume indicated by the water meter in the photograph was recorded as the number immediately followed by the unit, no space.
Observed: 2712.5gal
